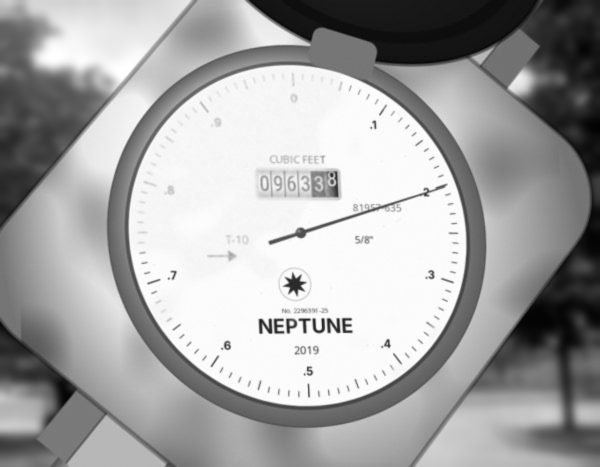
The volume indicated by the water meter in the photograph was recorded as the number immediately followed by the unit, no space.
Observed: 96338.20ft³
